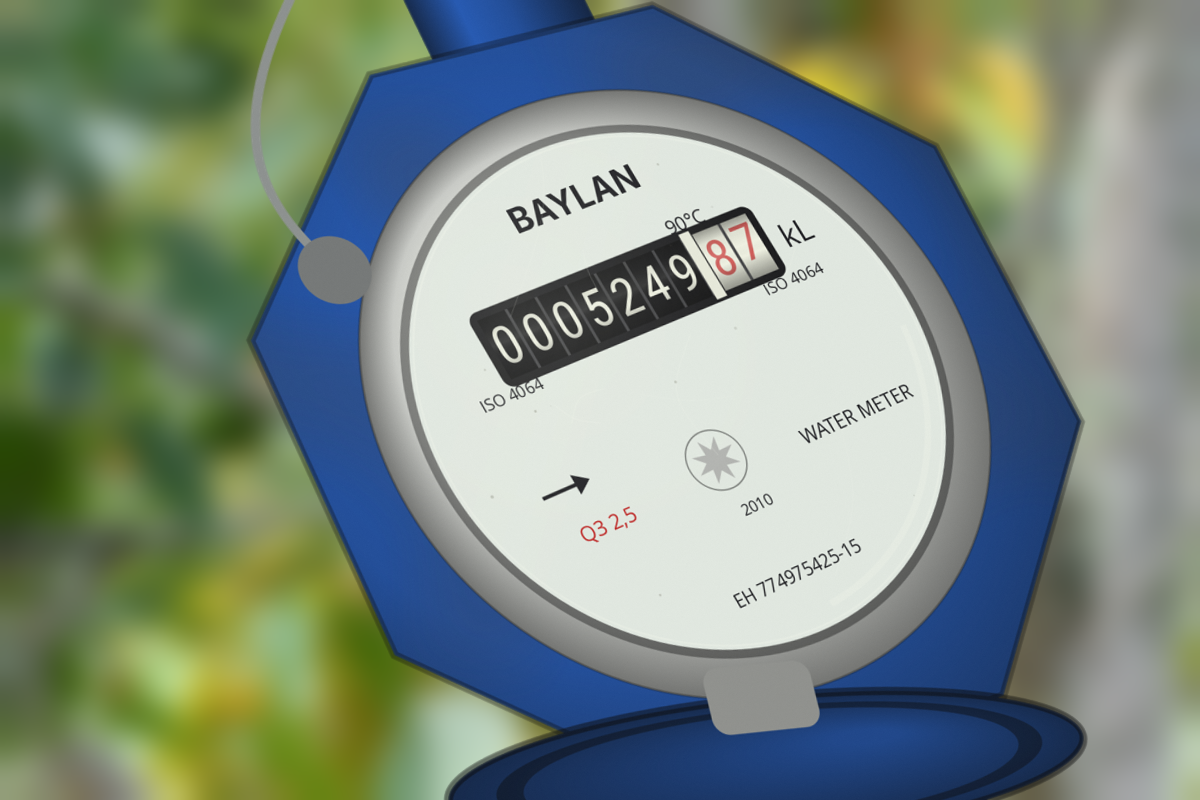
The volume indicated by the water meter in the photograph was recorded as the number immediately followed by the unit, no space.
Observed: 5249.87kL
